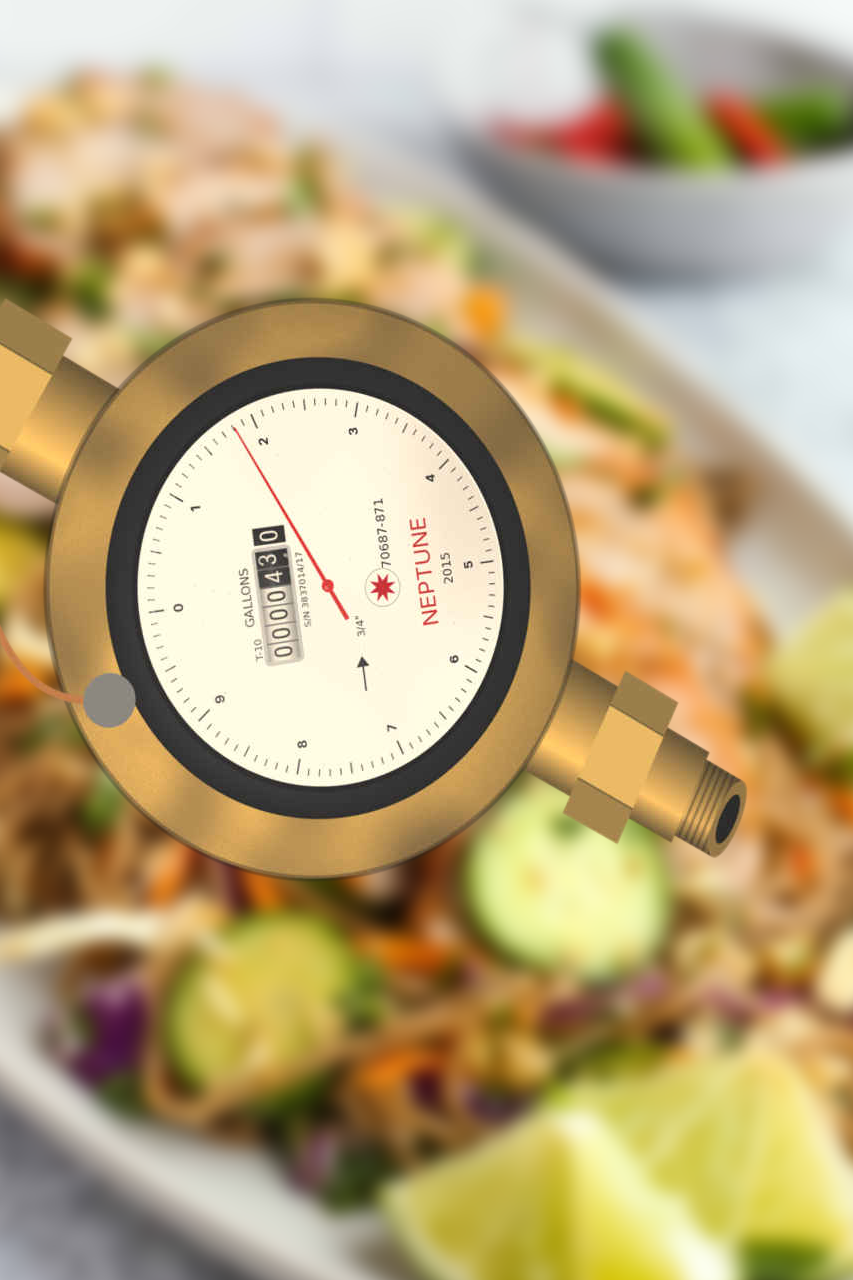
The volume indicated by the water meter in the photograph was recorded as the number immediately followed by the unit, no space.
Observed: 431.8gal
